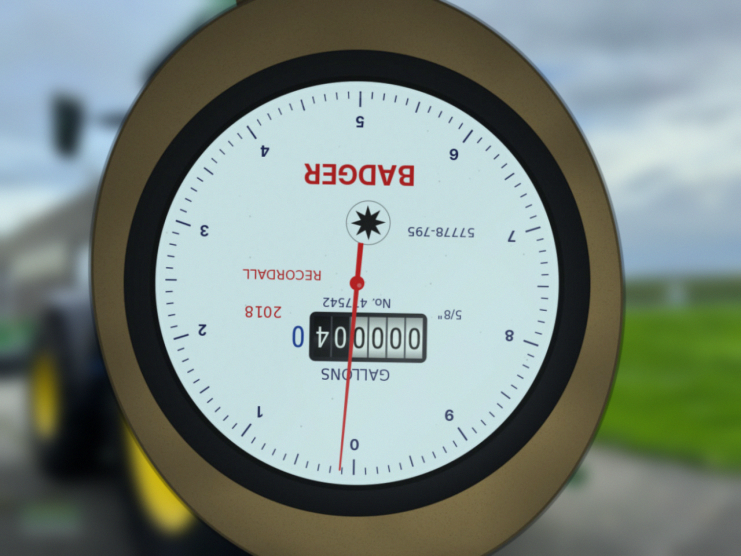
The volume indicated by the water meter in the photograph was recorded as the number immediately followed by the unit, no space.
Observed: 40.1gal
